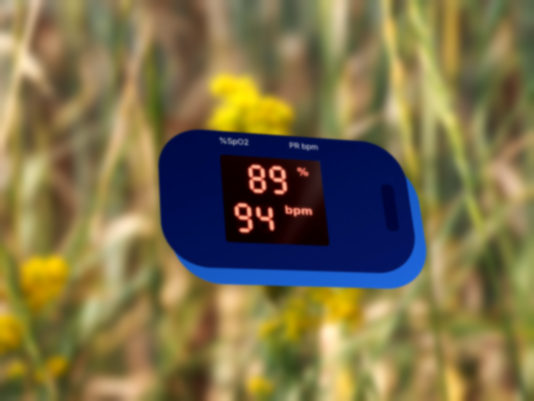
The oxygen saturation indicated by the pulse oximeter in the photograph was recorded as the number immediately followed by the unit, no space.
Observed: 89%
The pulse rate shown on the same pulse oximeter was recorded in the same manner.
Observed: 94bpm
